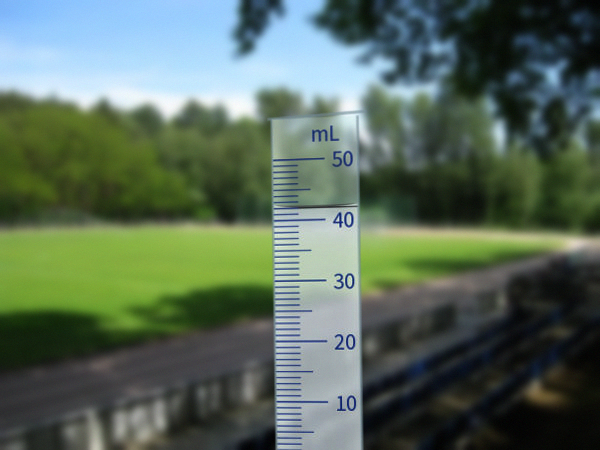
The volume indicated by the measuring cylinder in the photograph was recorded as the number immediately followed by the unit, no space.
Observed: 42mL
